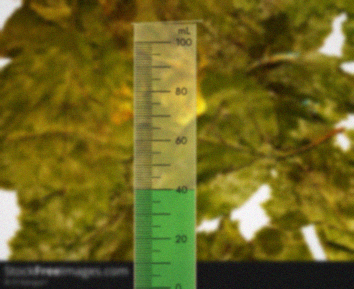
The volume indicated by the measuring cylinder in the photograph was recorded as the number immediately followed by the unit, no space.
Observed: 40mL
